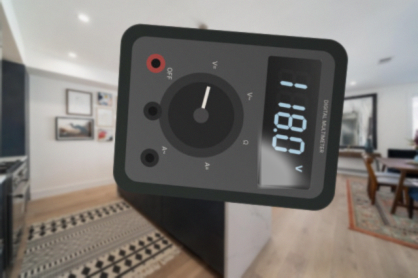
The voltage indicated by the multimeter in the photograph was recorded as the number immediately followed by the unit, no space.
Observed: 118.0V
